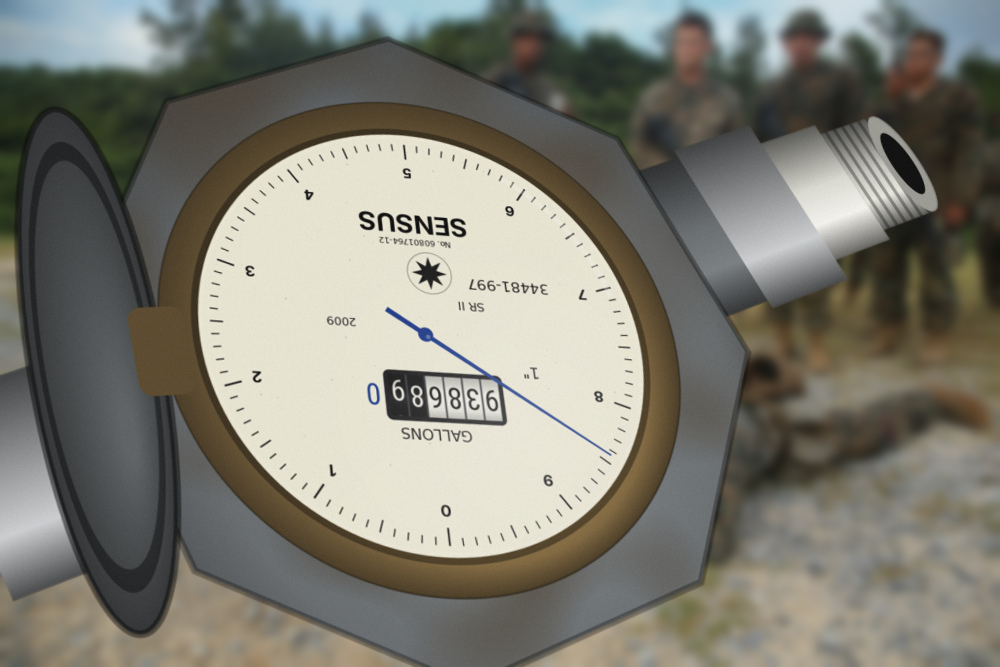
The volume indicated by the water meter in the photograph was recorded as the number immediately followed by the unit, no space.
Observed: 9386888.4gal
